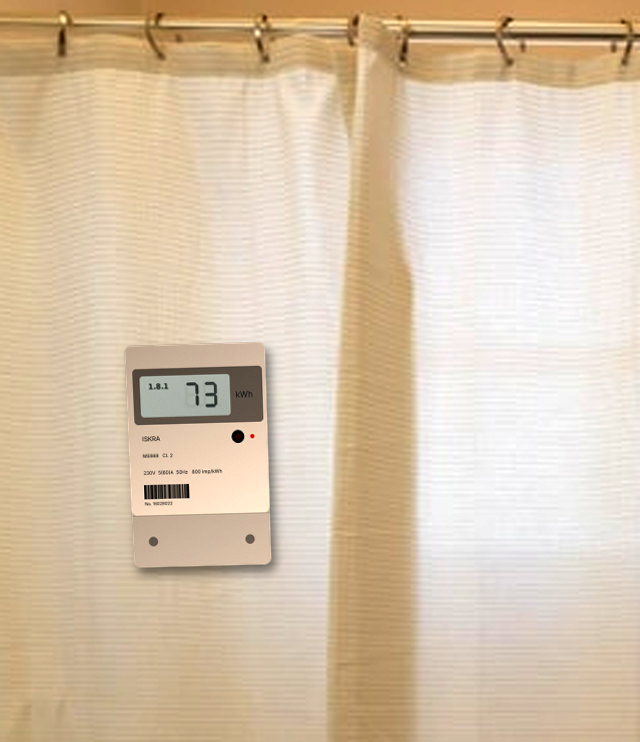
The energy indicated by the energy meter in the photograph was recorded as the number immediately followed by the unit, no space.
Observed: 73kWh
